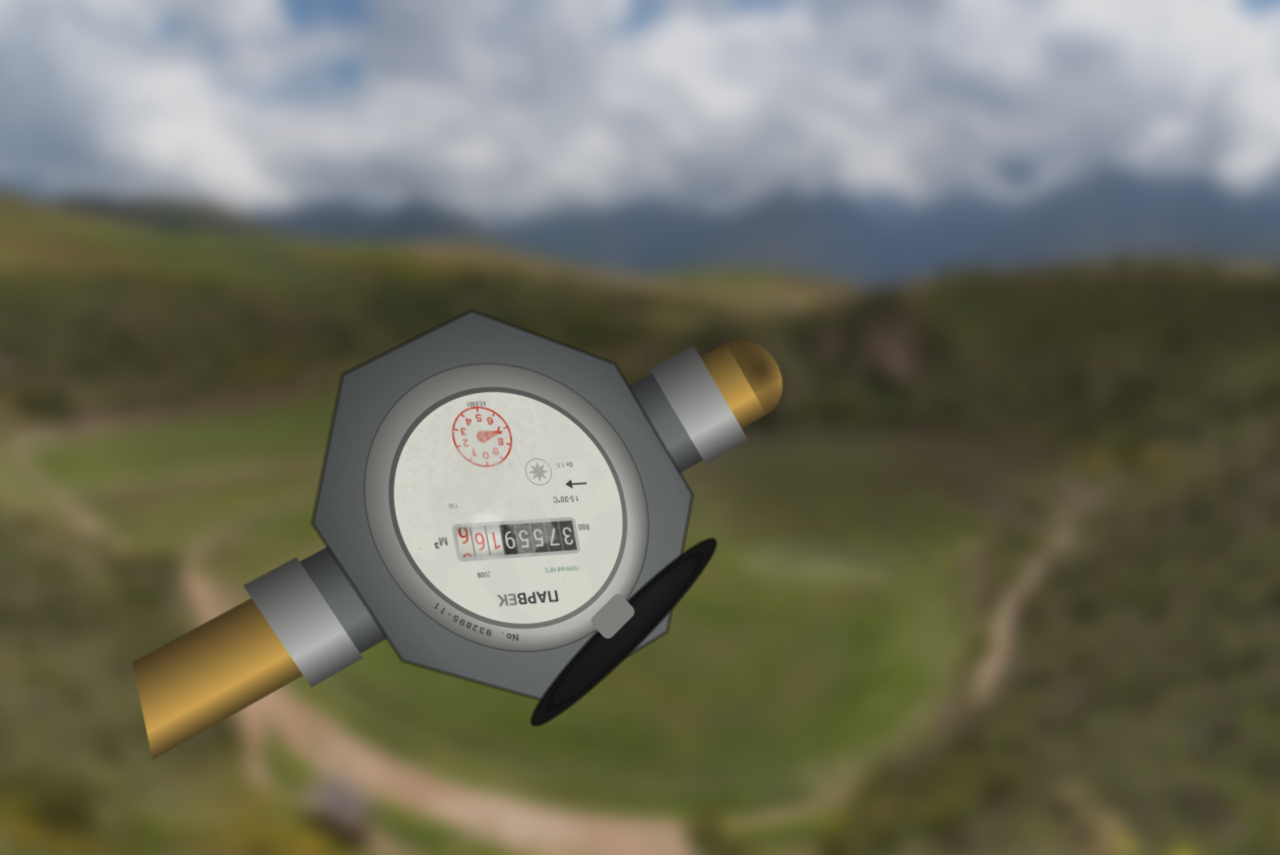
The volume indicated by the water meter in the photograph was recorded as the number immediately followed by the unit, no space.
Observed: 37559.1657m³
